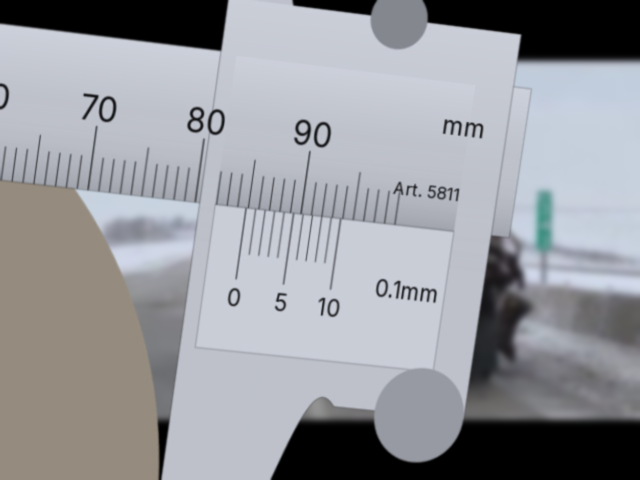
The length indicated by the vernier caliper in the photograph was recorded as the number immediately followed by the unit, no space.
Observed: 84.8mm
